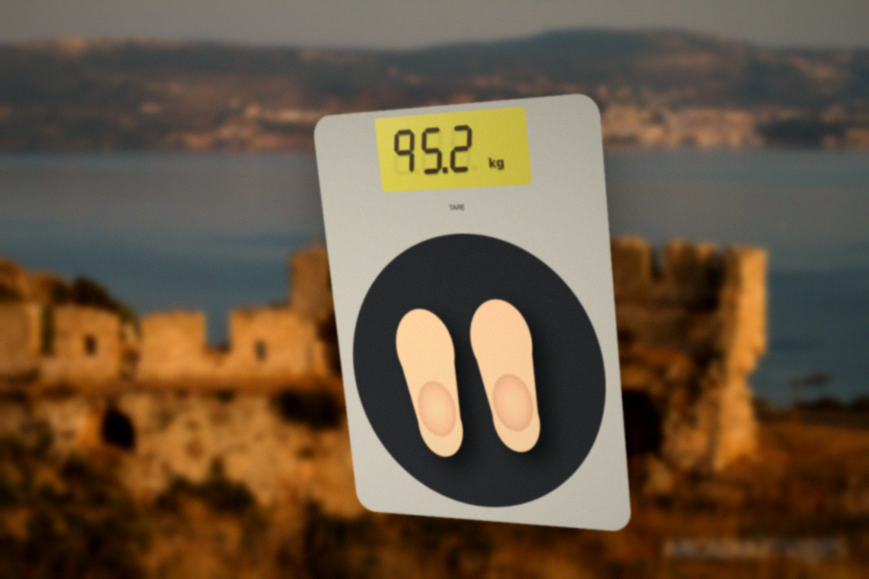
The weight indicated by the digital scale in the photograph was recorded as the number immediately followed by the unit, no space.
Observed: 95.2kg
